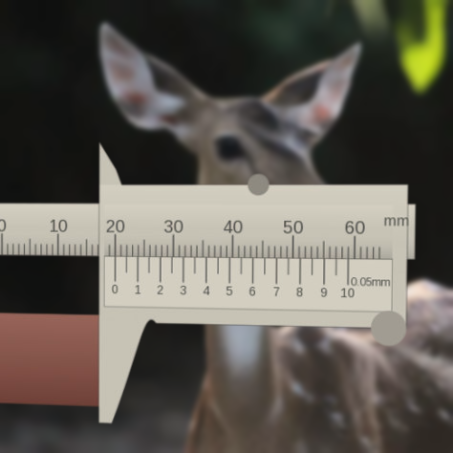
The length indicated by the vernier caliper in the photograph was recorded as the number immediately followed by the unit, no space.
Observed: 20.0mm
